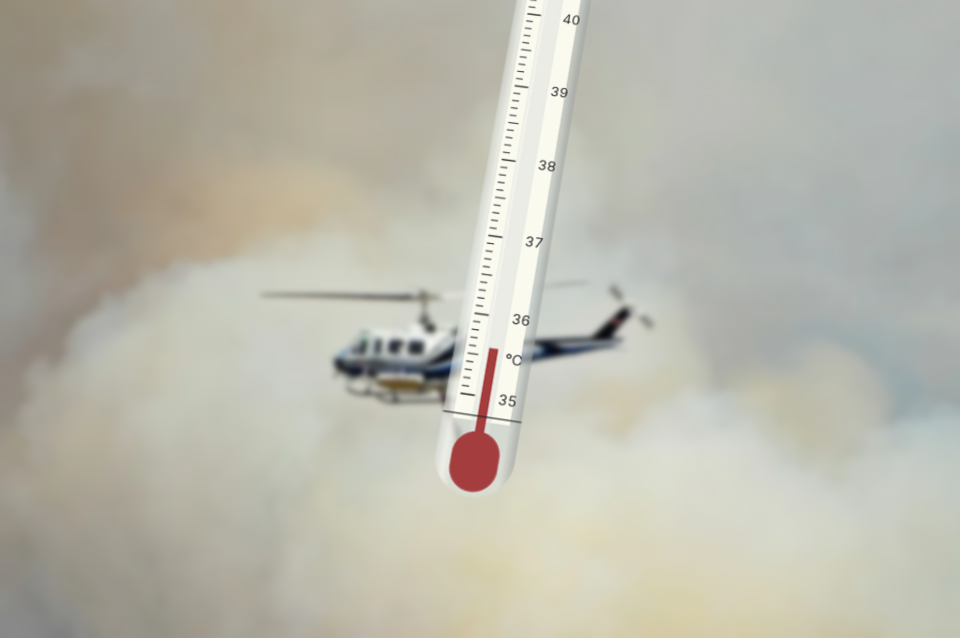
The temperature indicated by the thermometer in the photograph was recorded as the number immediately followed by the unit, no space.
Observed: 35.6°C
